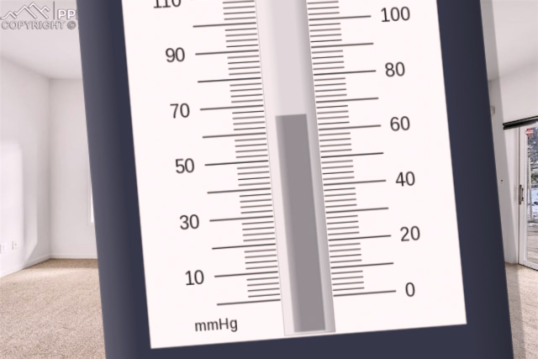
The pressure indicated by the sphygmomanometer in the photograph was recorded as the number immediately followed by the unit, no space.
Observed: 66mmHg
